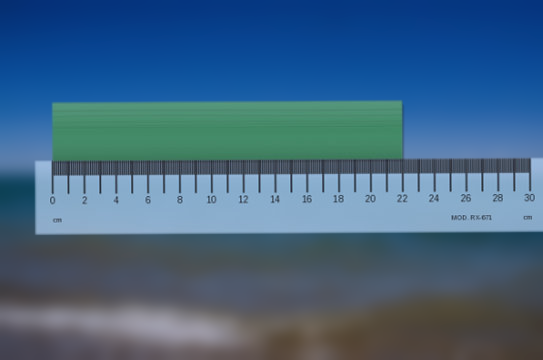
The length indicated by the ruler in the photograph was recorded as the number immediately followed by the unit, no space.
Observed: 22cm
